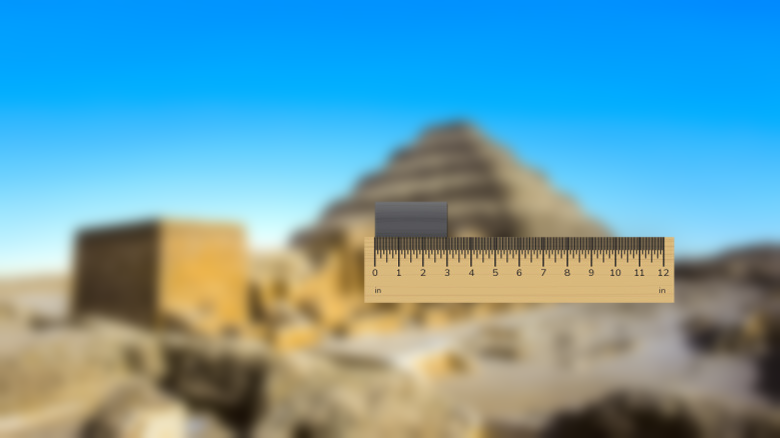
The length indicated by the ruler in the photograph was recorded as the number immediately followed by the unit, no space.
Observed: 3in
